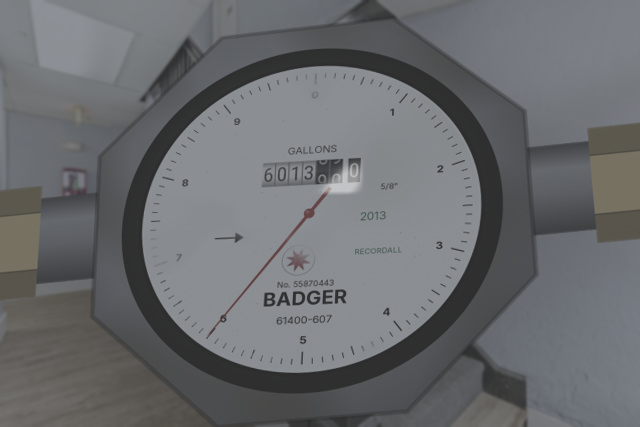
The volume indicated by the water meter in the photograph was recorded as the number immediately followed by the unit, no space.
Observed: 6013896.0gal
